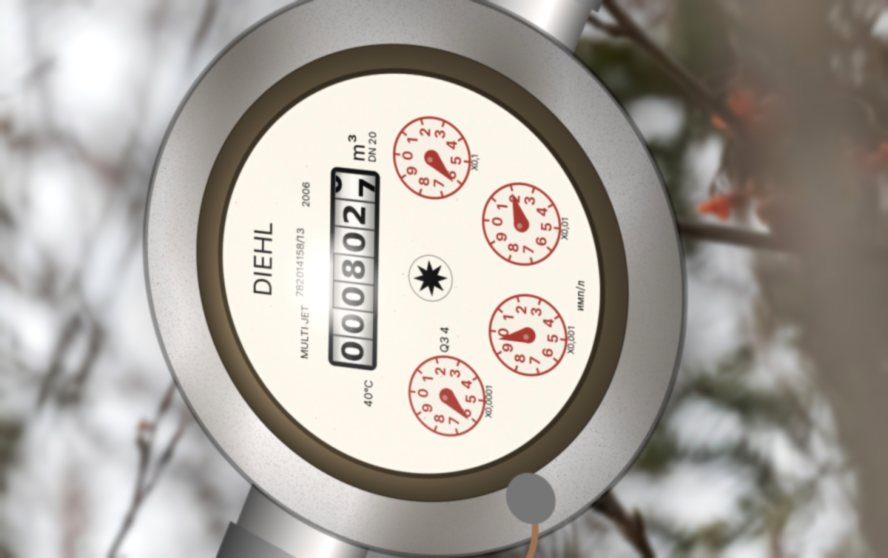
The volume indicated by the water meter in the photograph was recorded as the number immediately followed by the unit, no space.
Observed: 8026.6196m³
